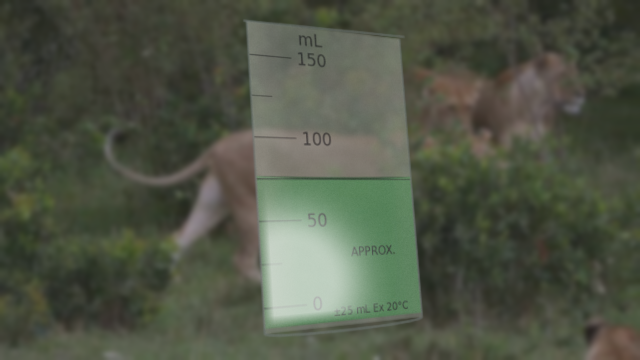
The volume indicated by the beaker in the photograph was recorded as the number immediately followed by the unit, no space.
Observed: 75mL
